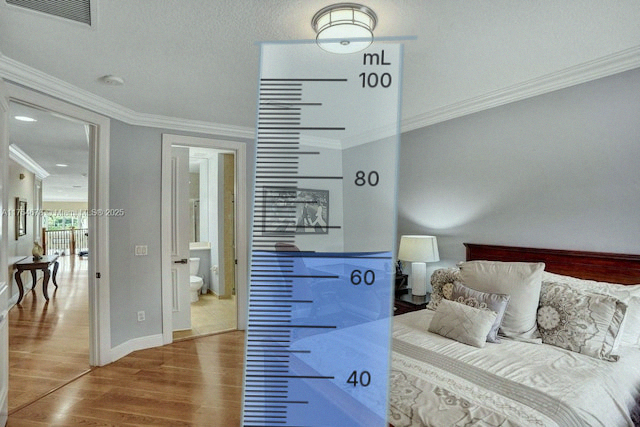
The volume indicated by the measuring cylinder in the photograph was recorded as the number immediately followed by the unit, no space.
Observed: 64mL
